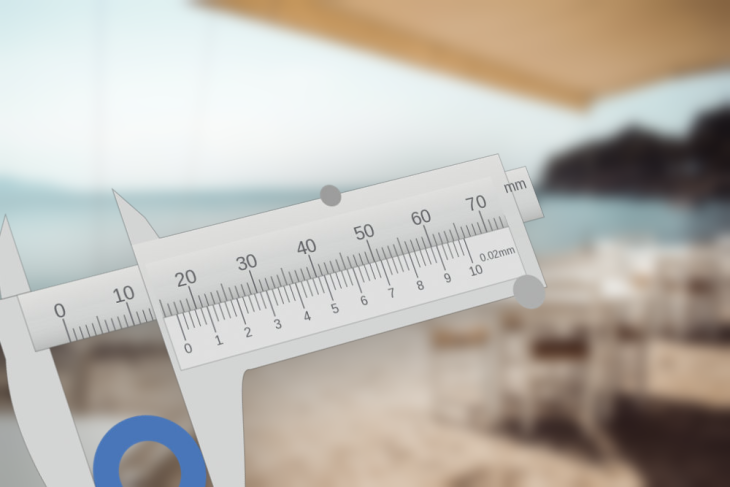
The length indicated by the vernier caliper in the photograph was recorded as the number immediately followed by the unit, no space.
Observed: 16.8mm
